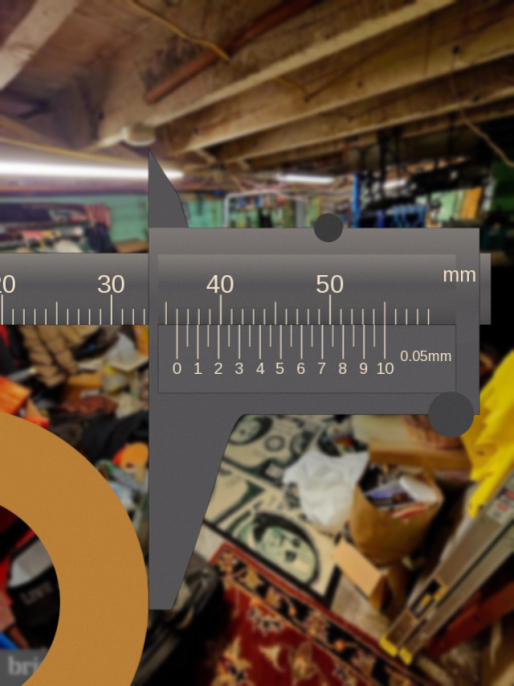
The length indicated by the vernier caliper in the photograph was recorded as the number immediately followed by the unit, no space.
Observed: 36.0mm
